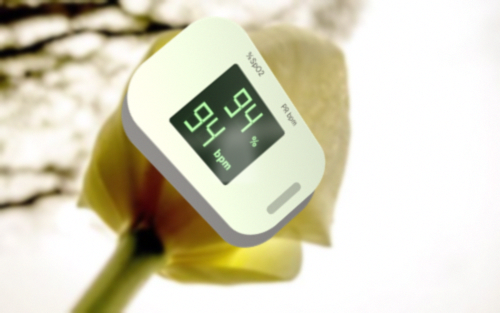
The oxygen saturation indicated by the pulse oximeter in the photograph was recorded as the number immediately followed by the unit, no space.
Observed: 94%
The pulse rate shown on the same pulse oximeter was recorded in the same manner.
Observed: 94bpm
